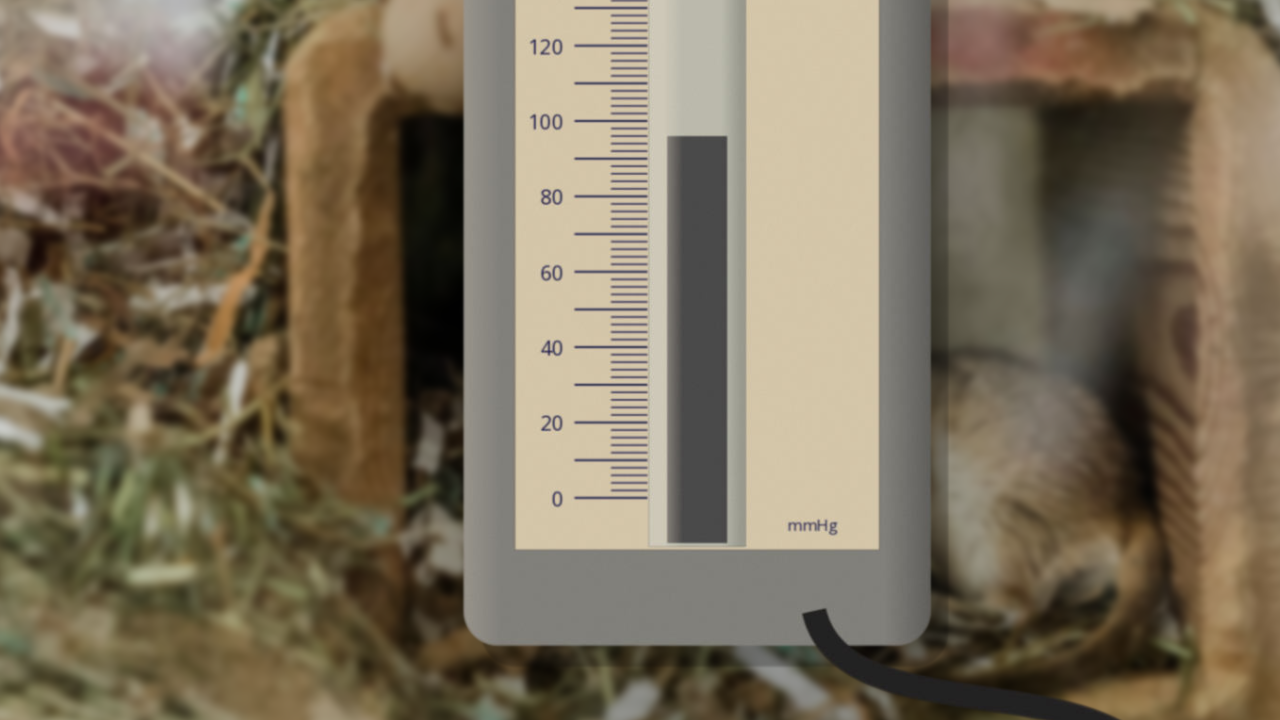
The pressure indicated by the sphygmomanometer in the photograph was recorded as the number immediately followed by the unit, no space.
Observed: 96mmHg
